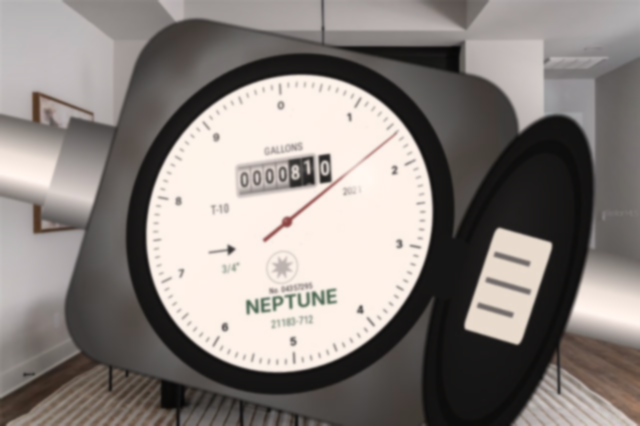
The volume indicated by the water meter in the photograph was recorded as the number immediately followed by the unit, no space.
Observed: 811.6gal
